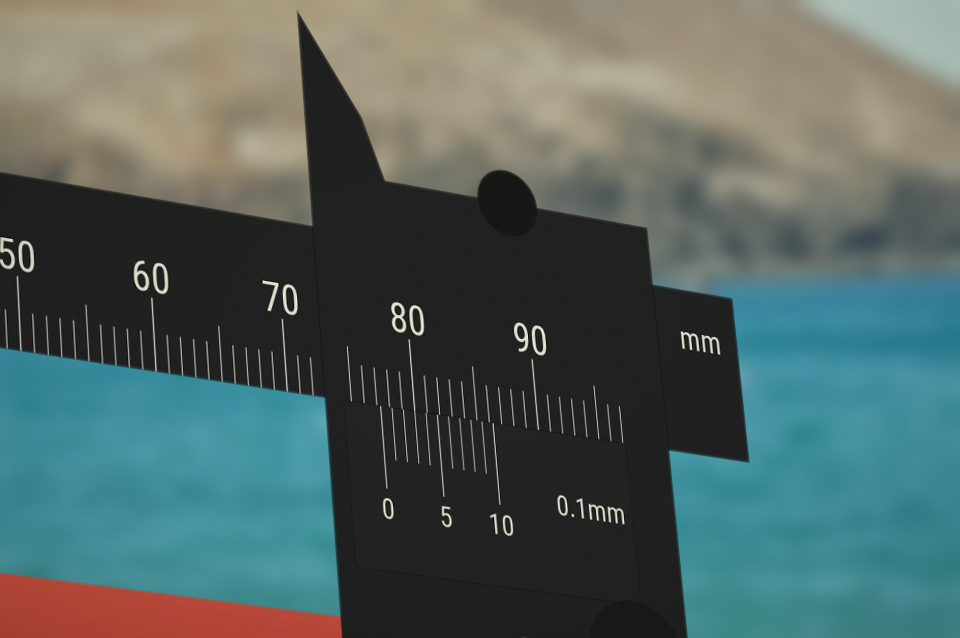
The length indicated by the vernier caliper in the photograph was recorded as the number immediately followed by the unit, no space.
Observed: 77.3mm
